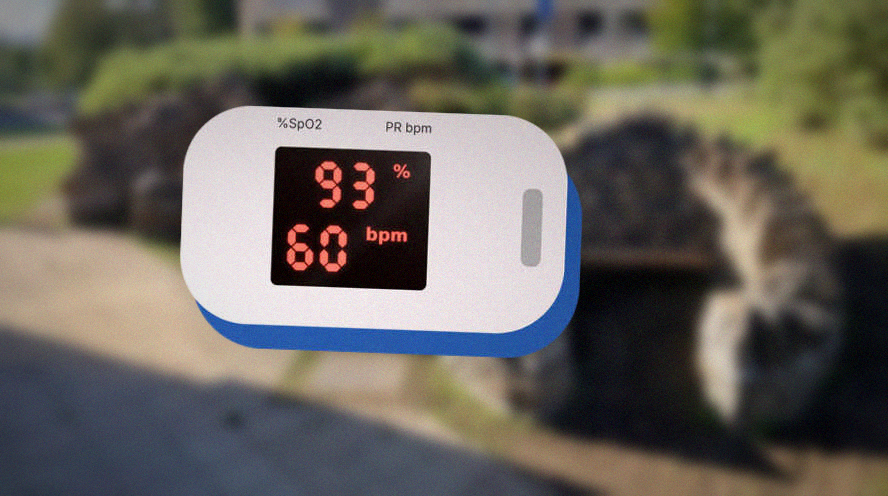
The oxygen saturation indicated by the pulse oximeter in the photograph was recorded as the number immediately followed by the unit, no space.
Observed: 93%
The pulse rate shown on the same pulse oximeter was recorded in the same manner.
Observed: 60bpm
